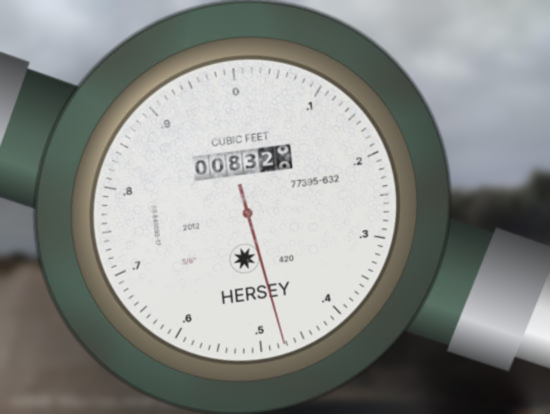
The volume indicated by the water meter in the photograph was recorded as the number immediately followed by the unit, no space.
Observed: 8328.47ft³
